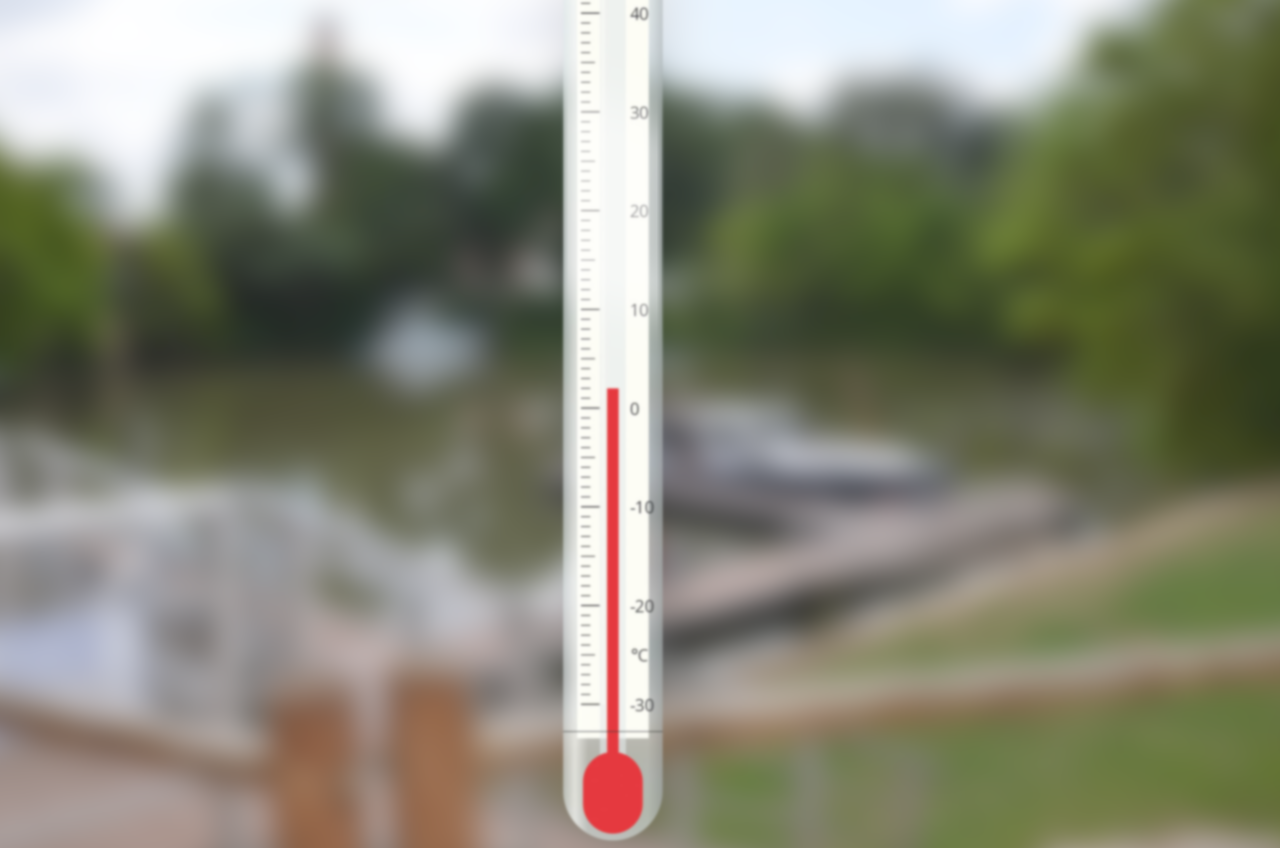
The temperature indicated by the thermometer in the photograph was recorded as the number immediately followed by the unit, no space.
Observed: 2°C
